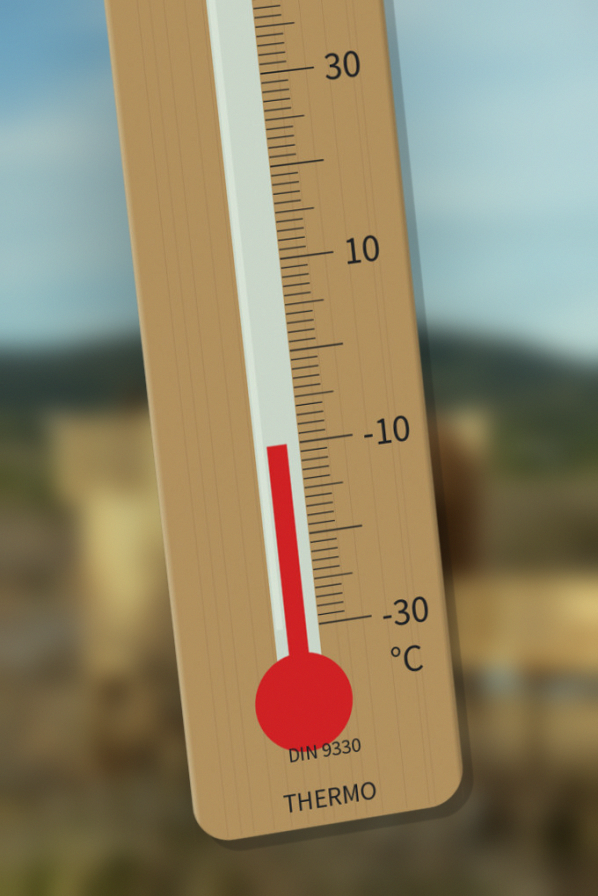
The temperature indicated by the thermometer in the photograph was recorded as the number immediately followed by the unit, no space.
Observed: -10°C
